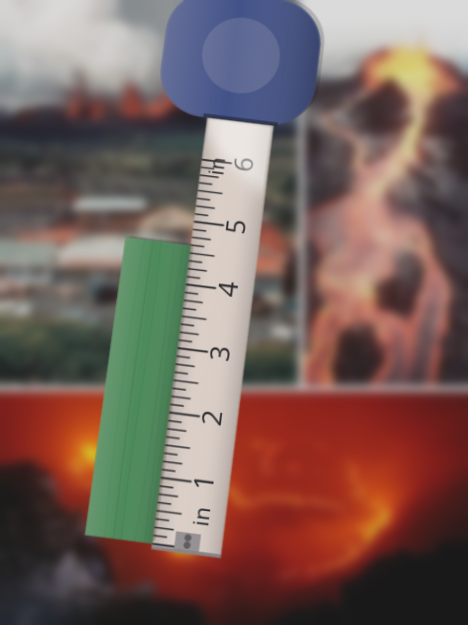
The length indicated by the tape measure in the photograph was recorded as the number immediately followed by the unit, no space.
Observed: 4.625in
